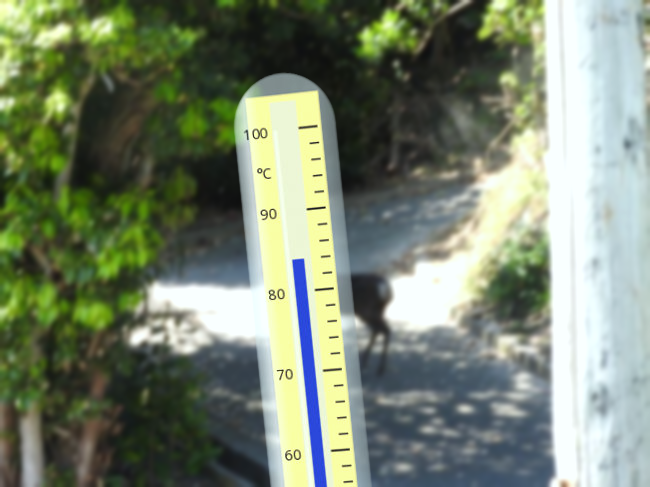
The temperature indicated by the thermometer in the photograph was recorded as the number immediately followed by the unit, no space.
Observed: 84°C
